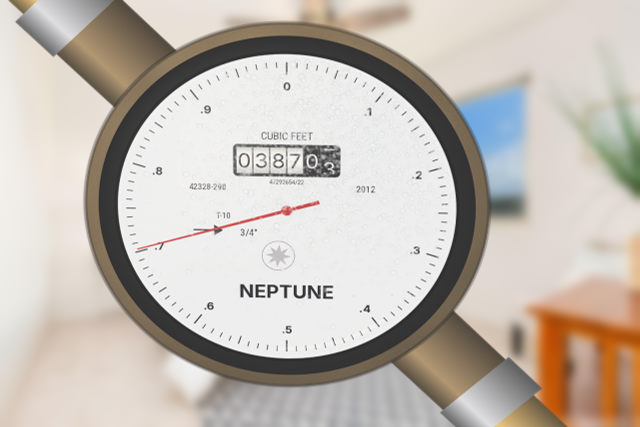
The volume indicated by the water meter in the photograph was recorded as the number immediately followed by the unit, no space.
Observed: 38702.70ft³
